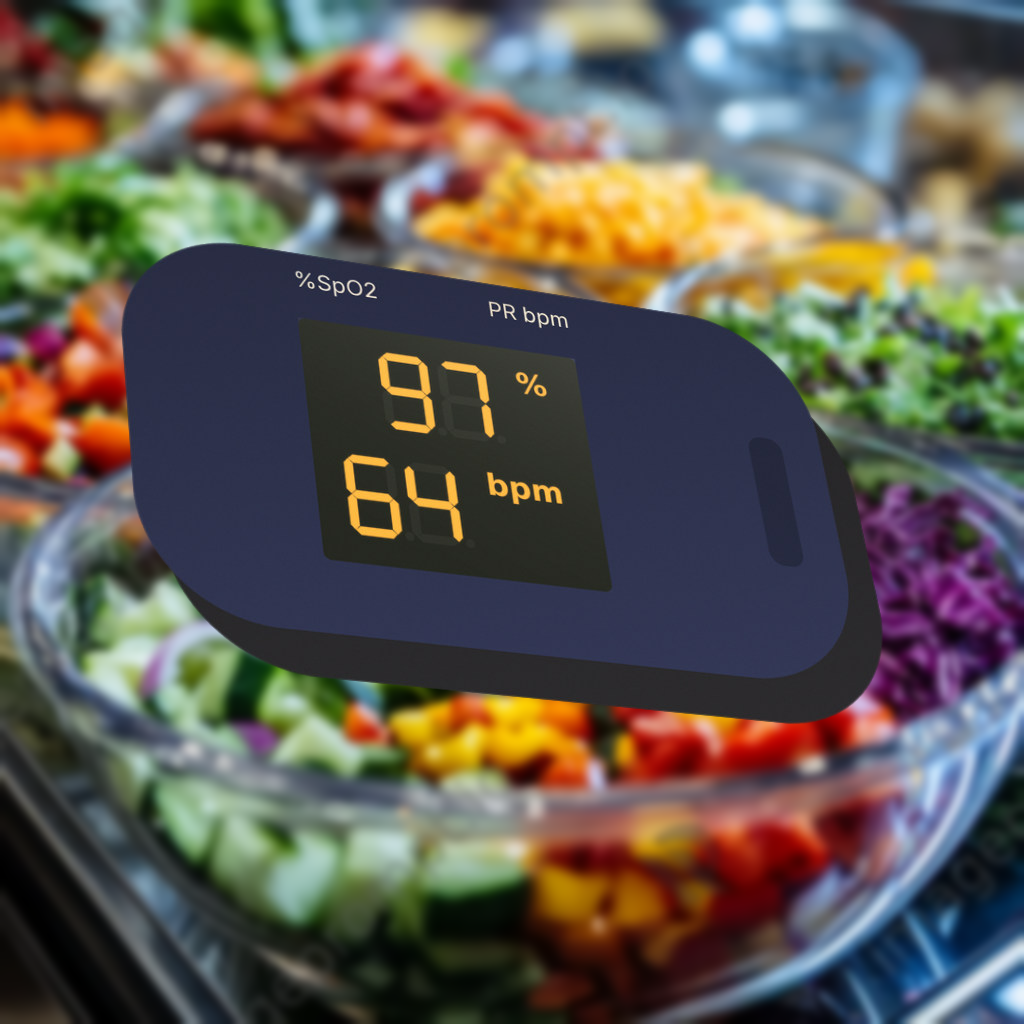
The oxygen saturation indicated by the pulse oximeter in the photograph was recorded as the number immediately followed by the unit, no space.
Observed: 97%
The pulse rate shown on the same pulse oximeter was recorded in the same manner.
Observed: 64bpm
